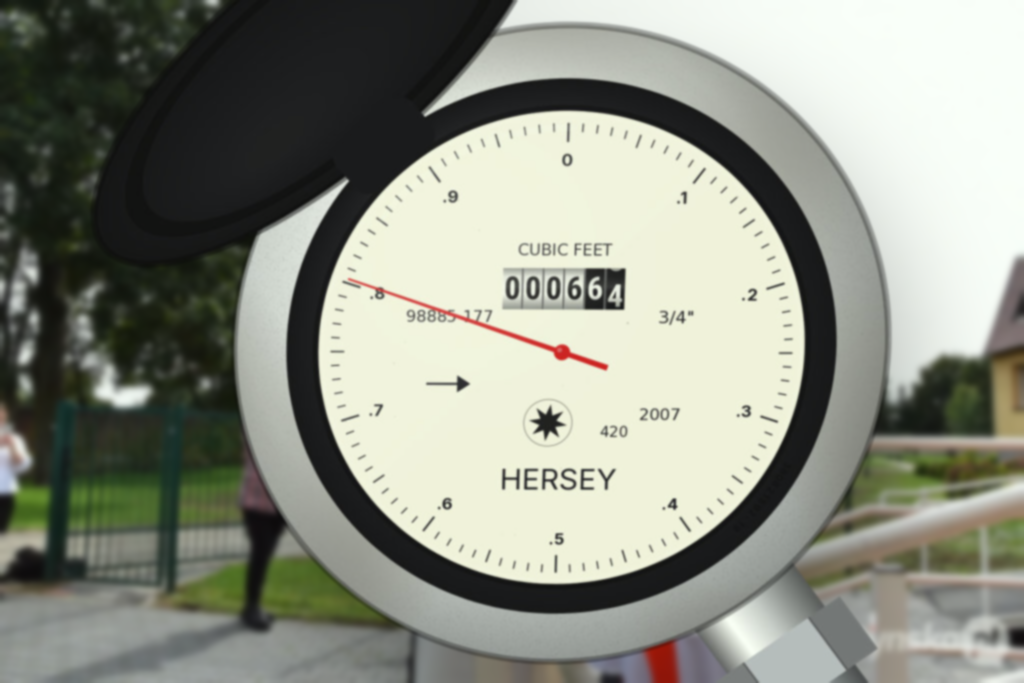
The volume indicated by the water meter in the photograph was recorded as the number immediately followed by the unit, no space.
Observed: 663.80ft³
